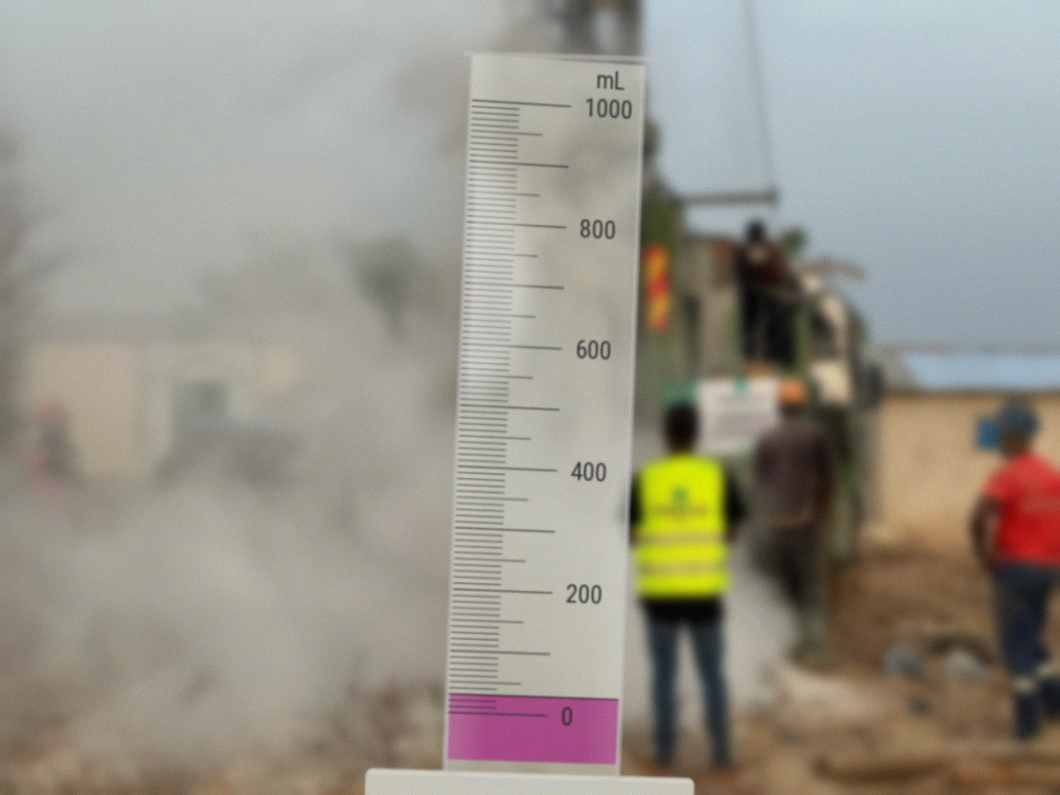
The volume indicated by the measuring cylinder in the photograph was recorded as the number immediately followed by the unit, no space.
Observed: 30mL
